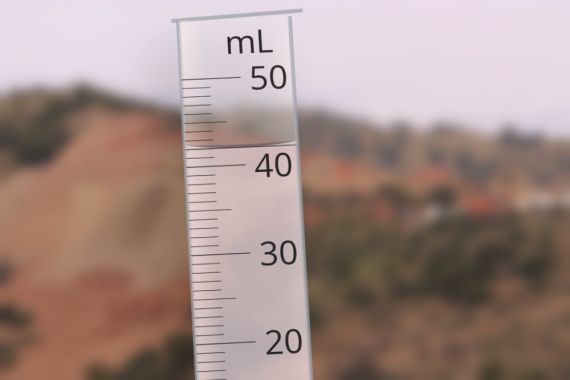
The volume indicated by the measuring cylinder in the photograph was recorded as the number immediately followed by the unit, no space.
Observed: 42mL
